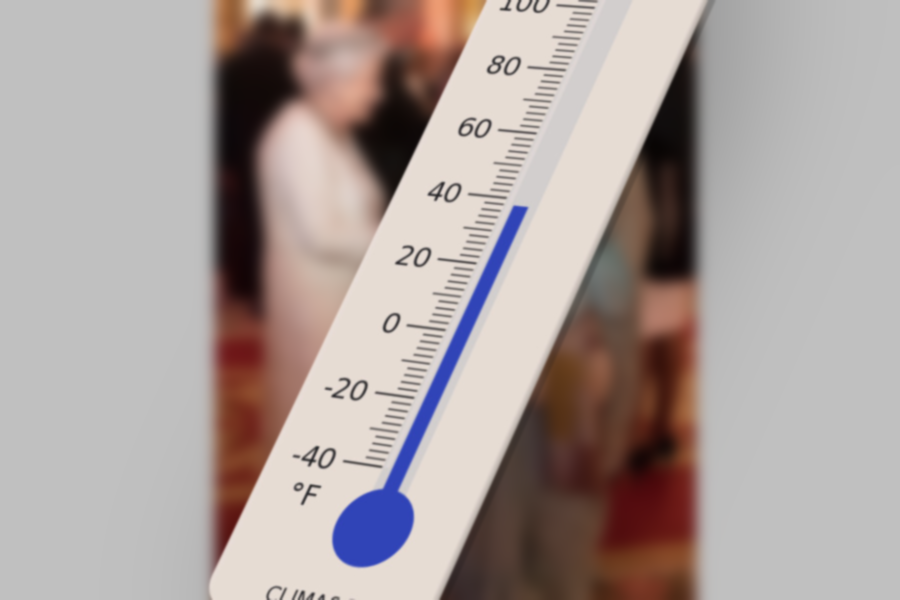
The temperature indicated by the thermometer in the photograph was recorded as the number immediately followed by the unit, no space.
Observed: 38°F
